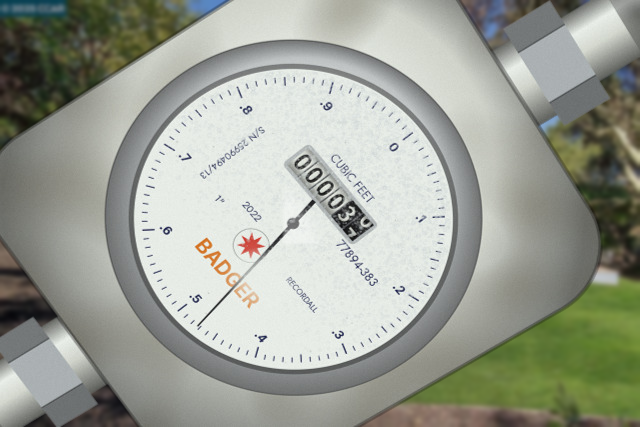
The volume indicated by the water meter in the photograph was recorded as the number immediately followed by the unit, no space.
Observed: 36.47ft³
